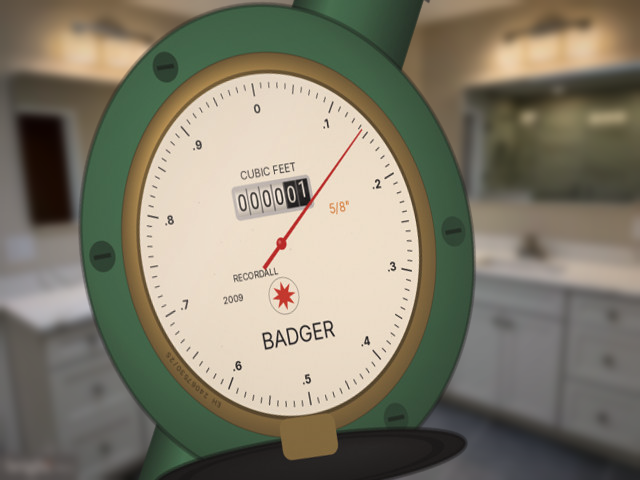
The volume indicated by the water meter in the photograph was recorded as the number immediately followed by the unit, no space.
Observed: 1.14ft³
